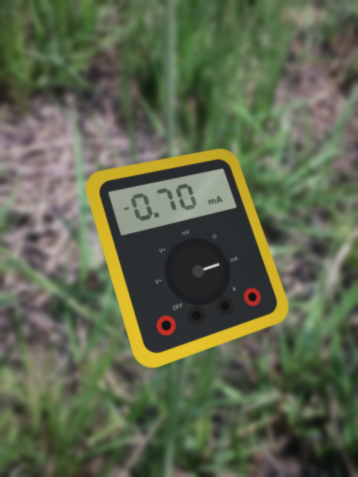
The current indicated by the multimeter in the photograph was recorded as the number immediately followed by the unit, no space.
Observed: -0.70mA
